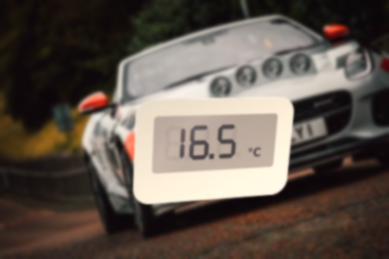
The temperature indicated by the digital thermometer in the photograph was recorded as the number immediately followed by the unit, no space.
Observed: 16.5°C
